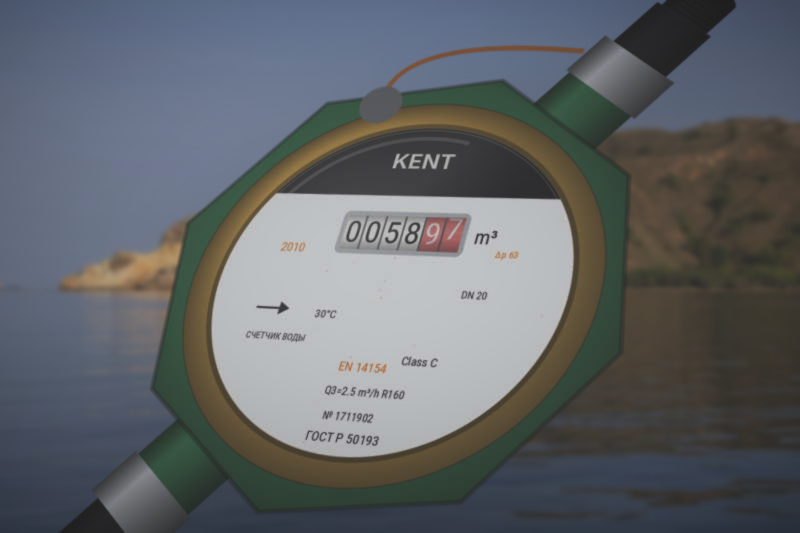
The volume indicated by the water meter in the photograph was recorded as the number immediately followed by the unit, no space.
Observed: 58.97m³
